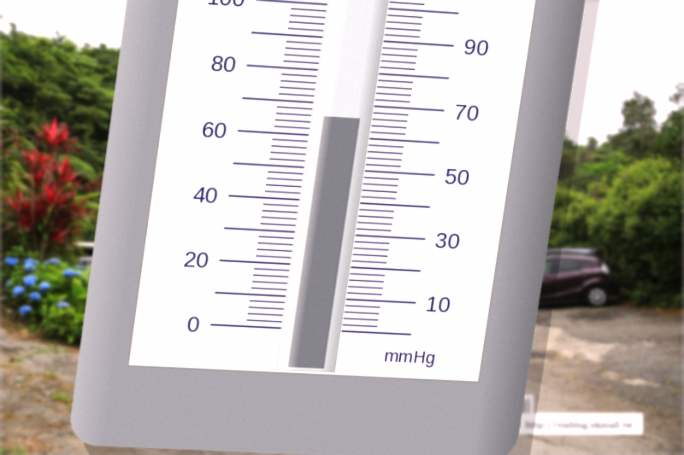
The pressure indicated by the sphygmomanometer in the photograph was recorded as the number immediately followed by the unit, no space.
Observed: 66mmHg
